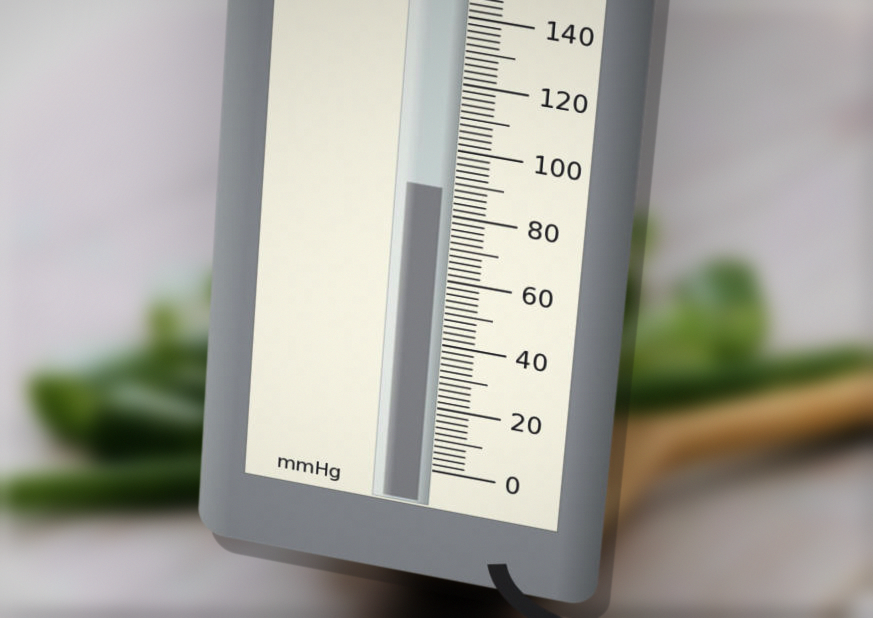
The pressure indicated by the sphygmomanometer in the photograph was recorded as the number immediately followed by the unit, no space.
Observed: 88mmHg
